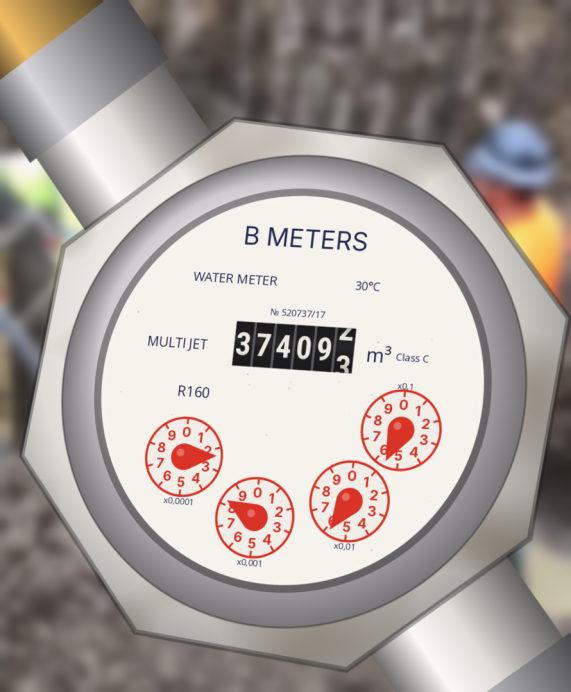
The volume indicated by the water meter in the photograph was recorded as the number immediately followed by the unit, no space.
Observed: 374092.5582m³
